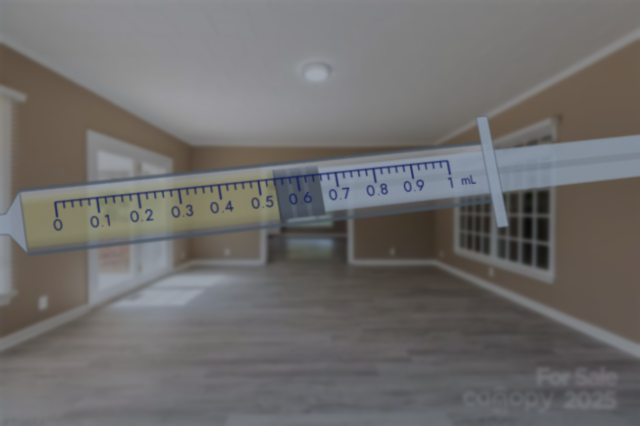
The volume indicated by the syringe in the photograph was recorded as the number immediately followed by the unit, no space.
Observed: 0.54mL
